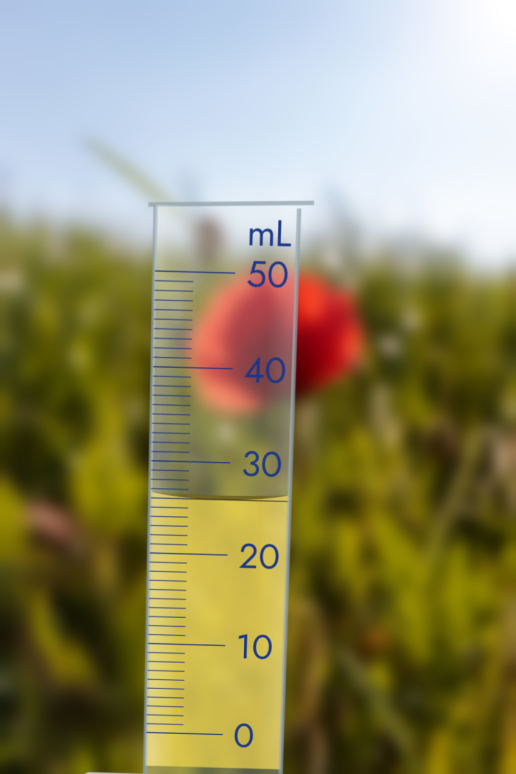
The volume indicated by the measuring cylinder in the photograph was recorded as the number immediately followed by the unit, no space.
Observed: 26mL
